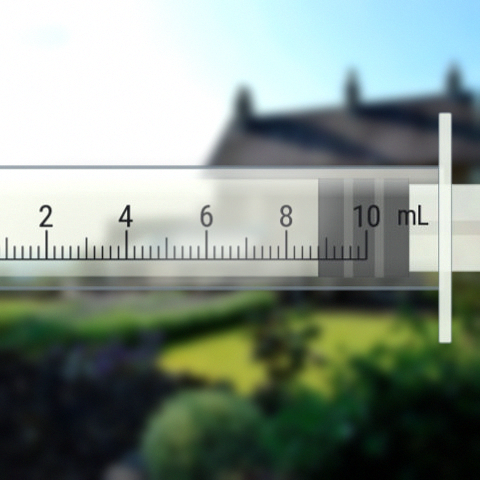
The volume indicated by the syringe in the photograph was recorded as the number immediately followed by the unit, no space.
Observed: 8.8mL
